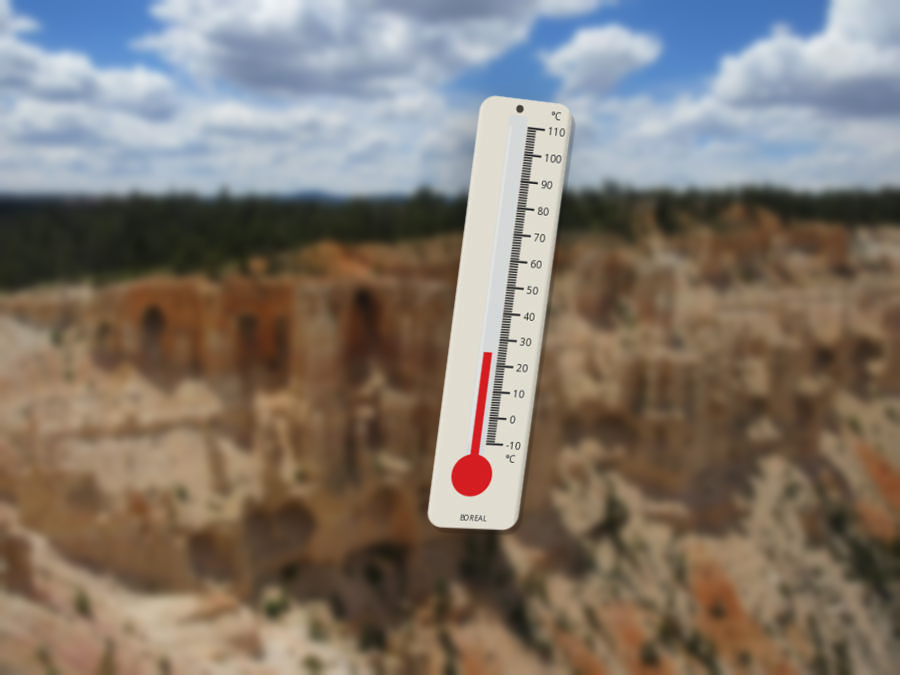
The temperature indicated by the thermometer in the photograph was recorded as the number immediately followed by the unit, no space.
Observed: 25°C
